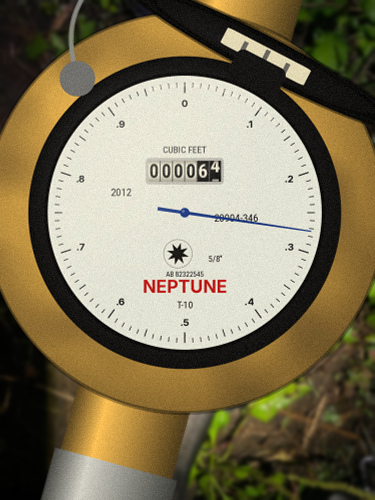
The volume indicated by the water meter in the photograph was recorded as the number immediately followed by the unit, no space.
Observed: 64.27ft³
